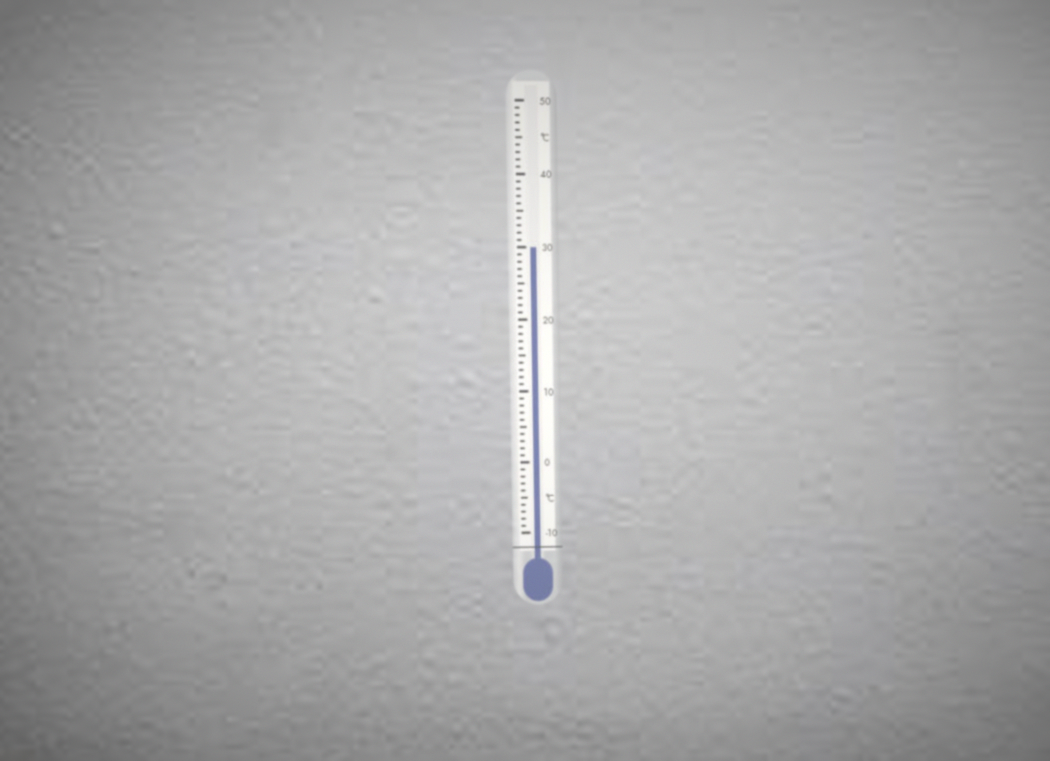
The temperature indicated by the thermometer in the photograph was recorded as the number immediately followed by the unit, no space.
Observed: 30°C
